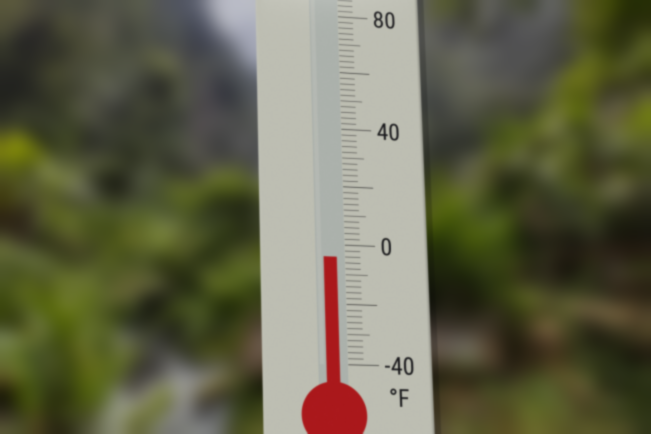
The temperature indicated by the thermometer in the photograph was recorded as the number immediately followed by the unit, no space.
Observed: -4°F
